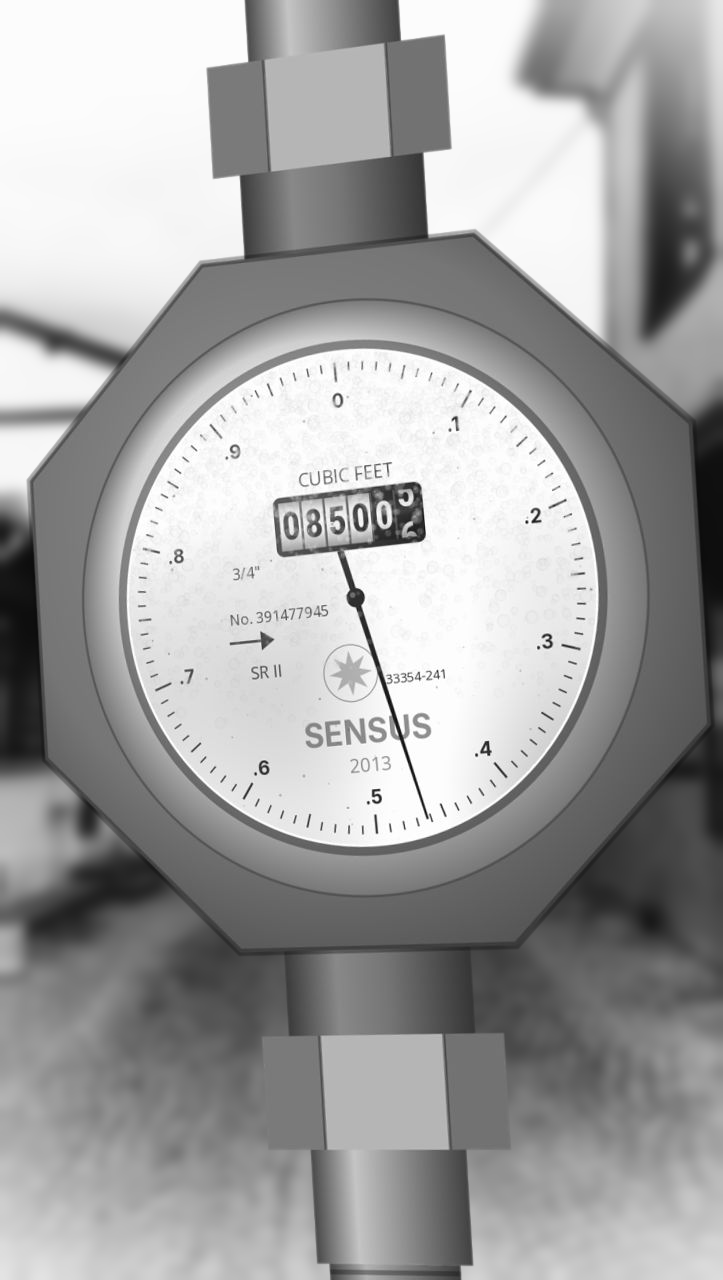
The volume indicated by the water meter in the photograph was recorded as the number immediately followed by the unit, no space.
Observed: 85005.46ft³
